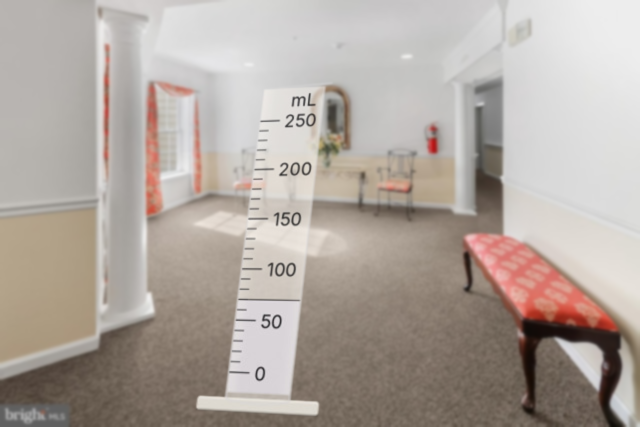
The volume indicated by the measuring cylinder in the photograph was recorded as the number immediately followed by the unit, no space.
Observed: 70mL
